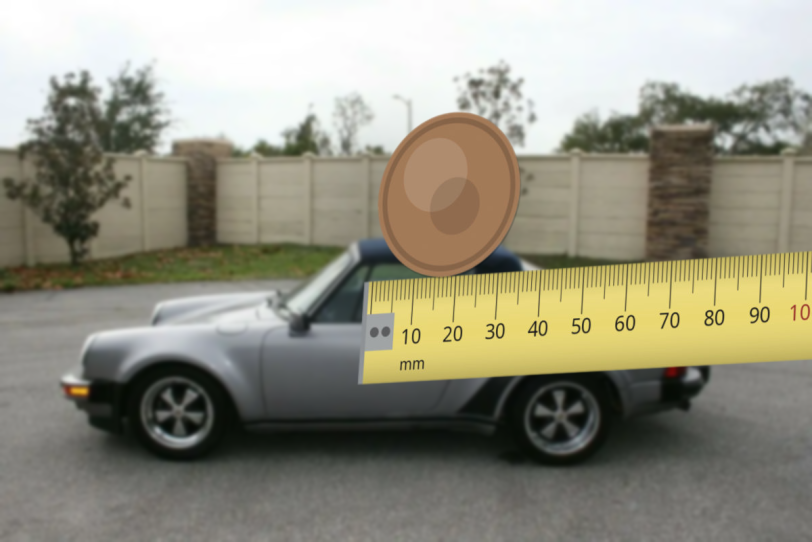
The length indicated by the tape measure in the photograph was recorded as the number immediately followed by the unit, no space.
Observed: 34mm
